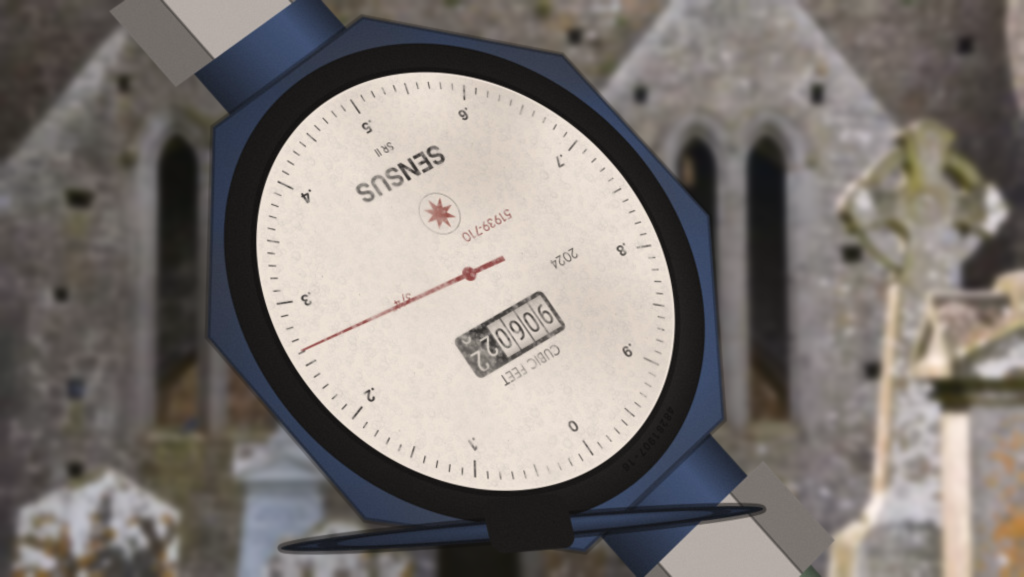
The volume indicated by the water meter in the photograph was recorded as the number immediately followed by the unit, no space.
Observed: 906022.26ft³
